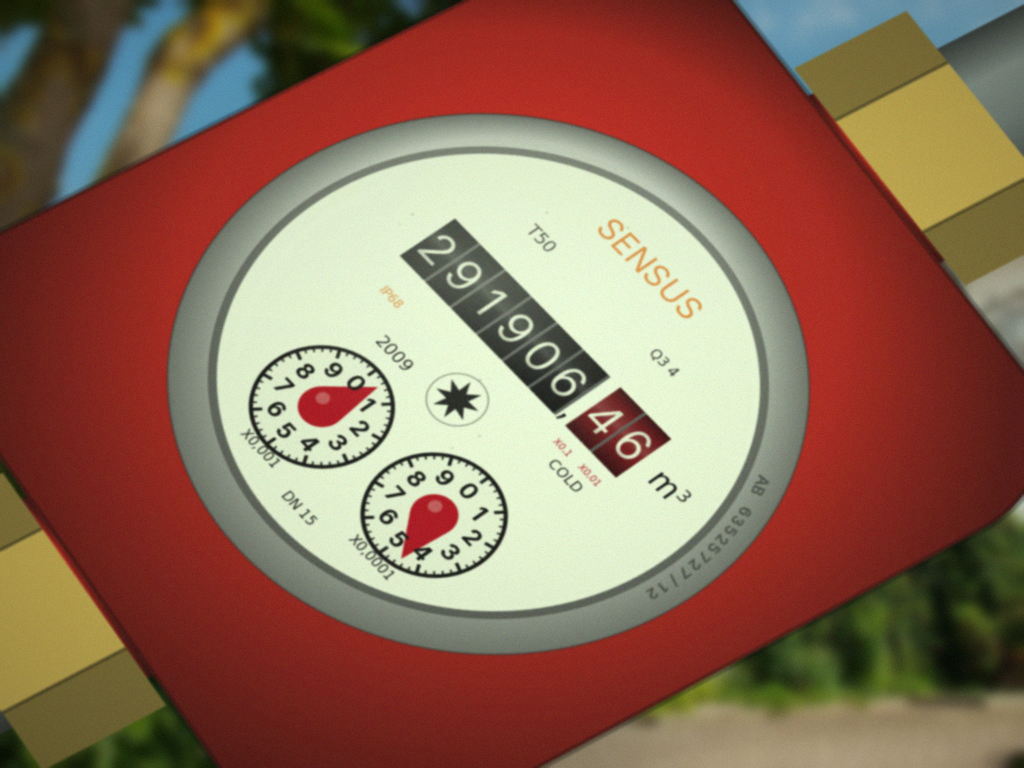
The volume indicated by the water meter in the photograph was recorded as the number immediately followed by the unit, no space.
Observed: 291906.4604m³
